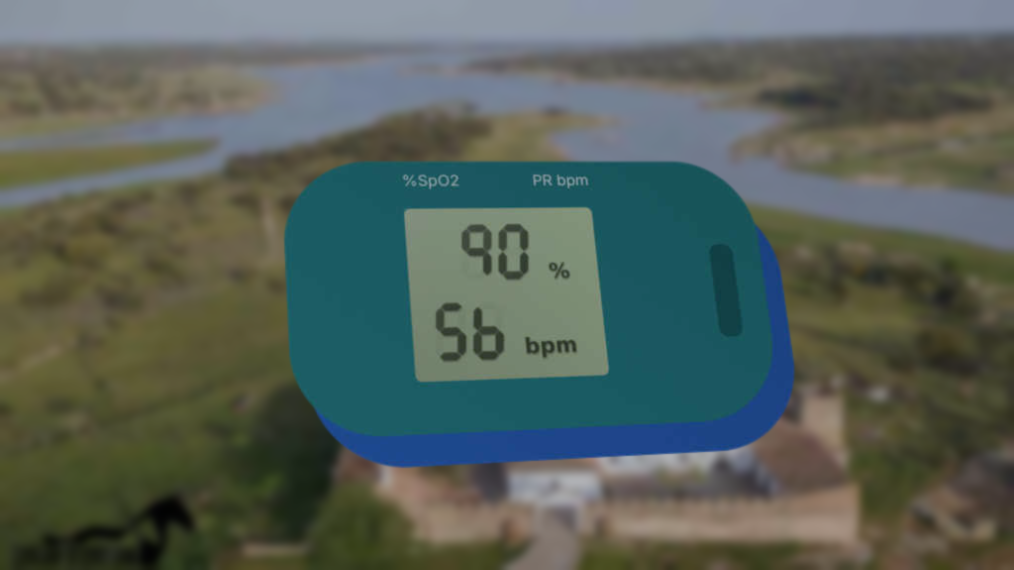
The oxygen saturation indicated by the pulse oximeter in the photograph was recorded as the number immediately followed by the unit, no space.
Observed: 90%
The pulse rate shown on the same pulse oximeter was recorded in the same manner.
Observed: 56bpm
